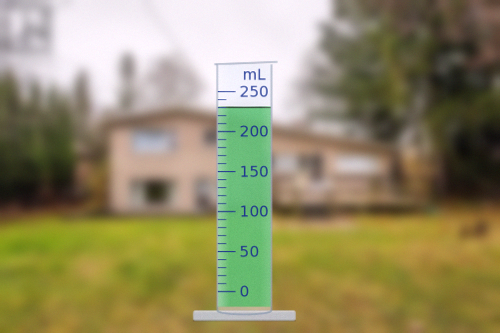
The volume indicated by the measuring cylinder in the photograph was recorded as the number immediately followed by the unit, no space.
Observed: 230mL
